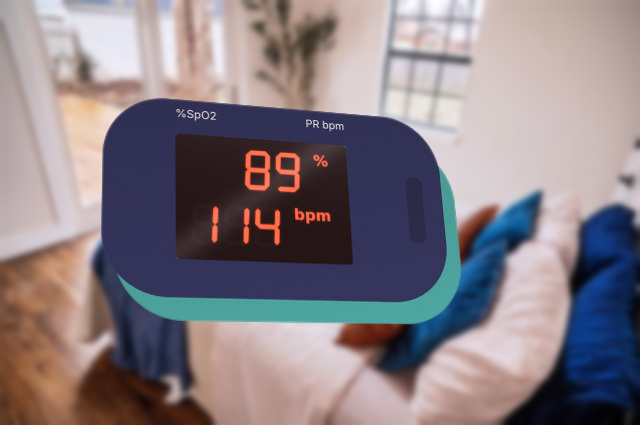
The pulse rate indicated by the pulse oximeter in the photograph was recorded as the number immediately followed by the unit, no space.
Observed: 114bpm
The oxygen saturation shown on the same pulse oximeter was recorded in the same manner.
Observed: 89%
